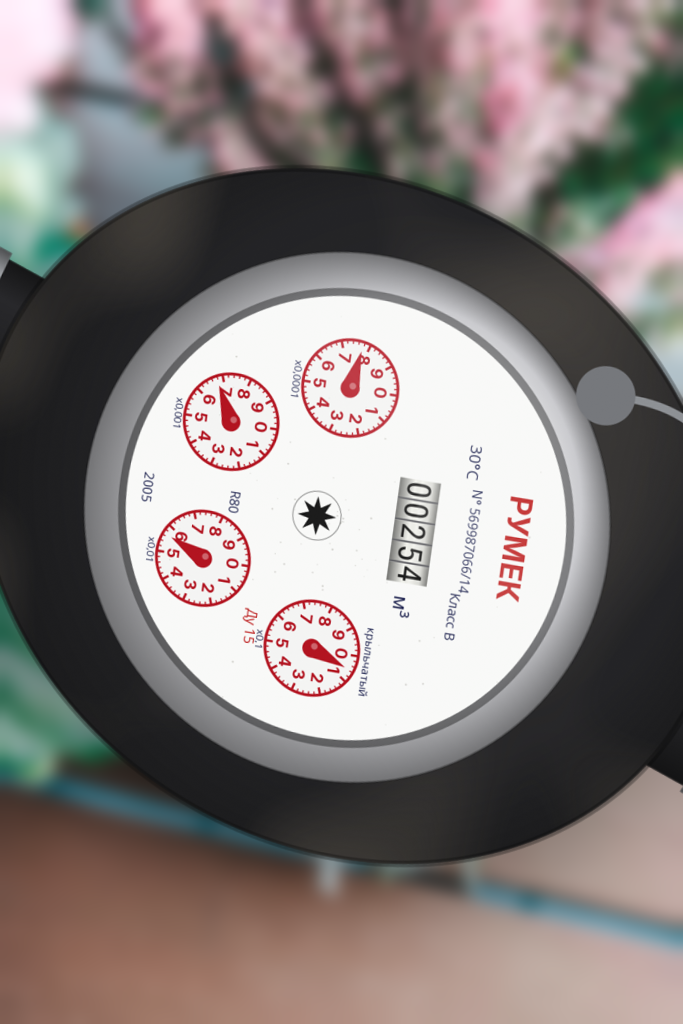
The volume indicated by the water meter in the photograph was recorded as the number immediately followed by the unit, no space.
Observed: 254.0567m³
